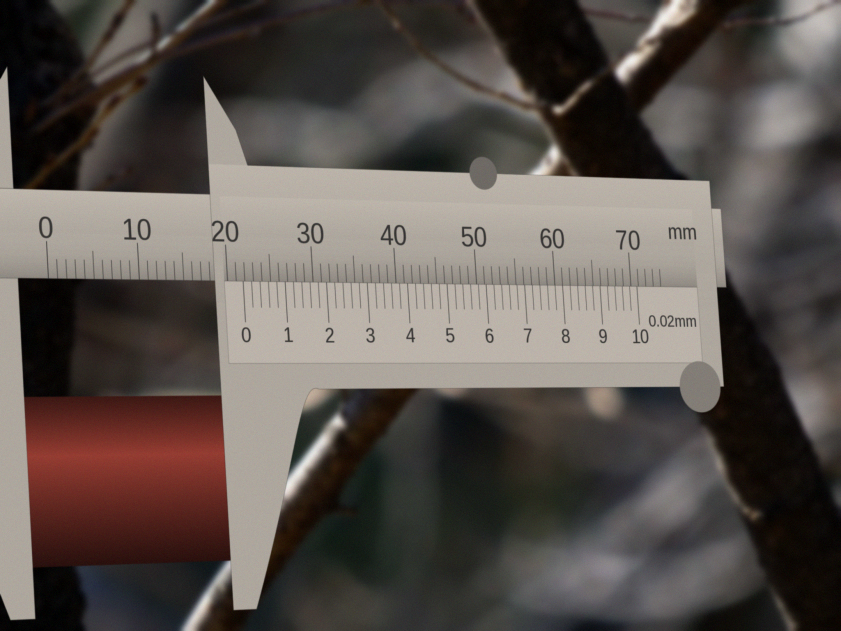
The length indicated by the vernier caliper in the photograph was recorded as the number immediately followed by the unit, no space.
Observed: 21.8mm
